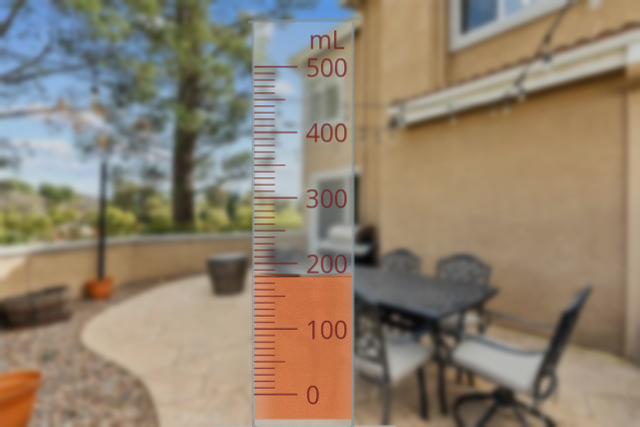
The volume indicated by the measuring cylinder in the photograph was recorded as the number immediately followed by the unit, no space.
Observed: 180mL
